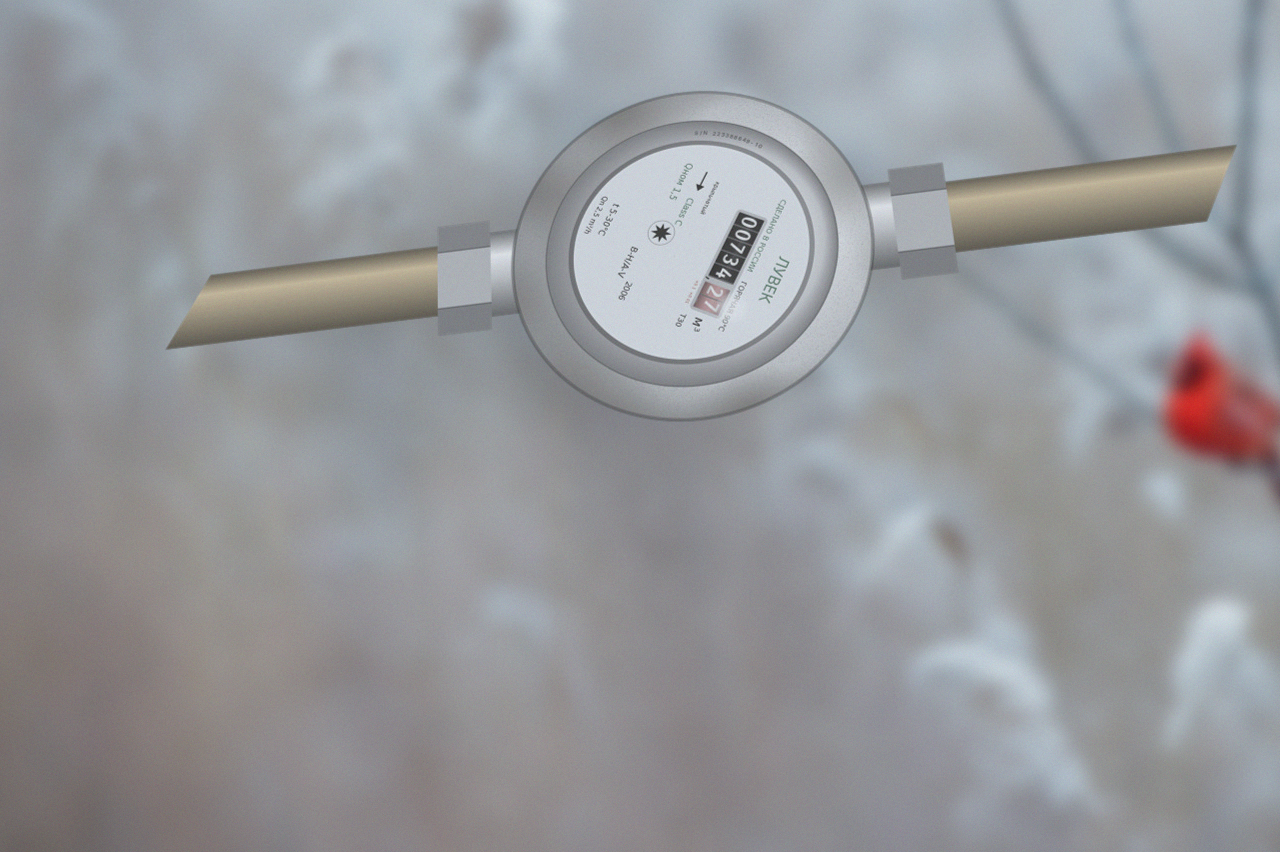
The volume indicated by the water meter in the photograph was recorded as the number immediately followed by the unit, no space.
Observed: 734.27m³
